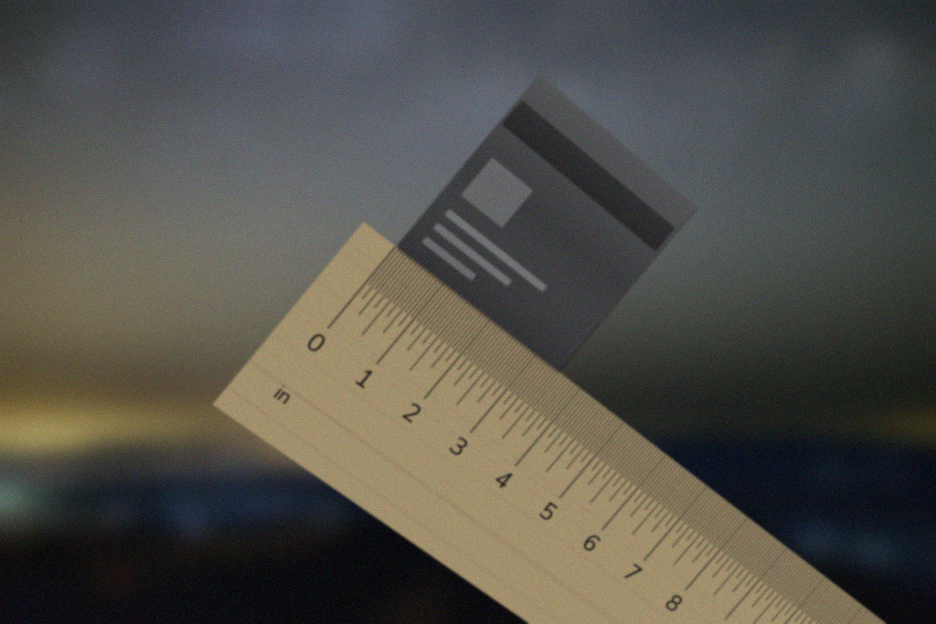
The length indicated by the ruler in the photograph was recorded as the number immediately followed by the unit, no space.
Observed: 3.5in
